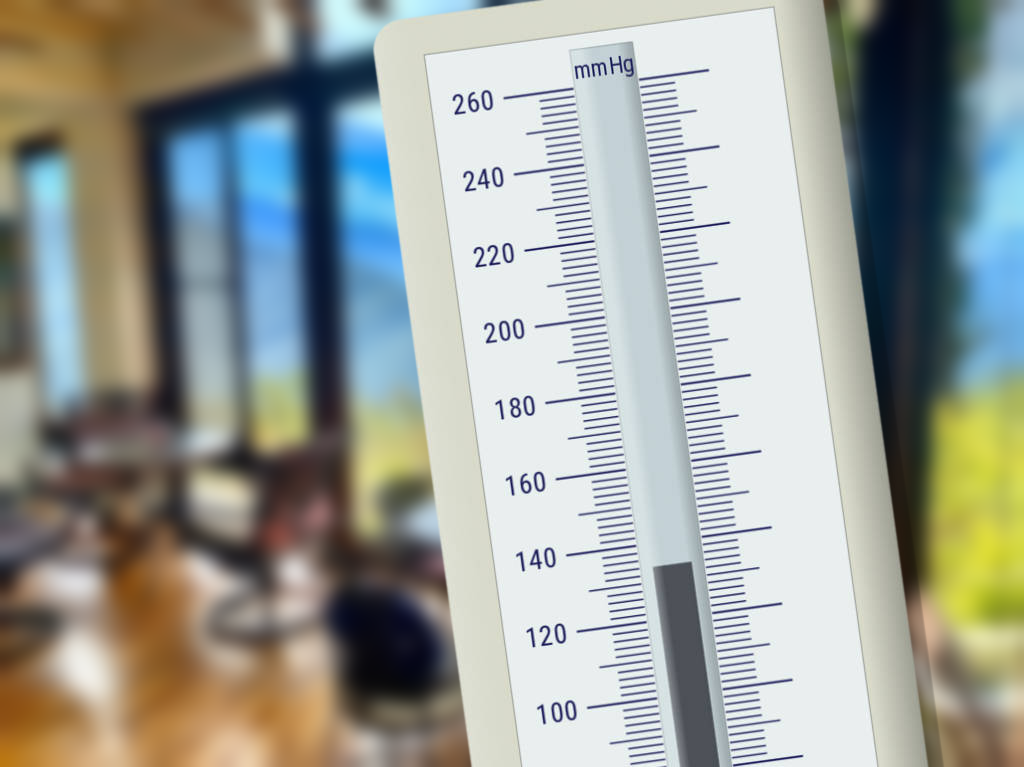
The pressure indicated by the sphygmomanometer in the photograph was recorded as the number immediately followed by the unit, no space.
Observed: 134mmHg
